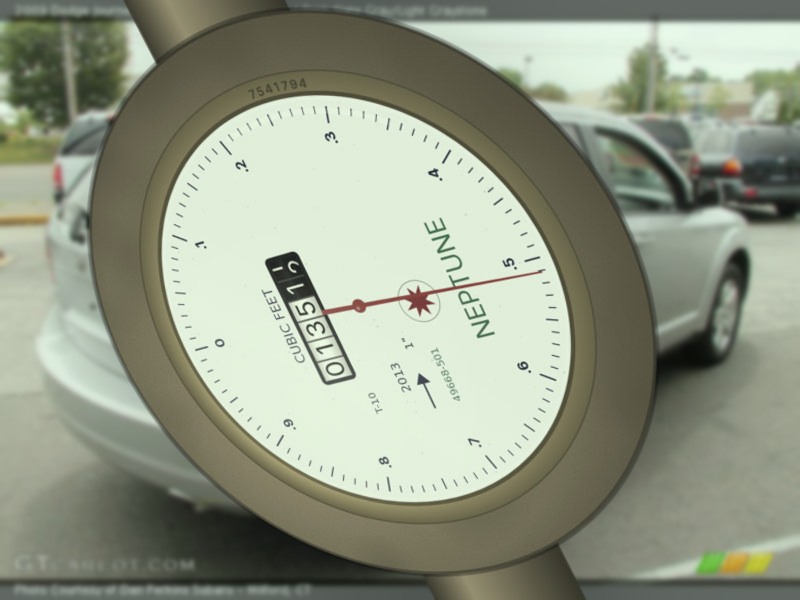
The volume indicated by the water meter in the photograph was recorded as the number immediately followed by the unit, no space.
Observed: 13511.51ft³
